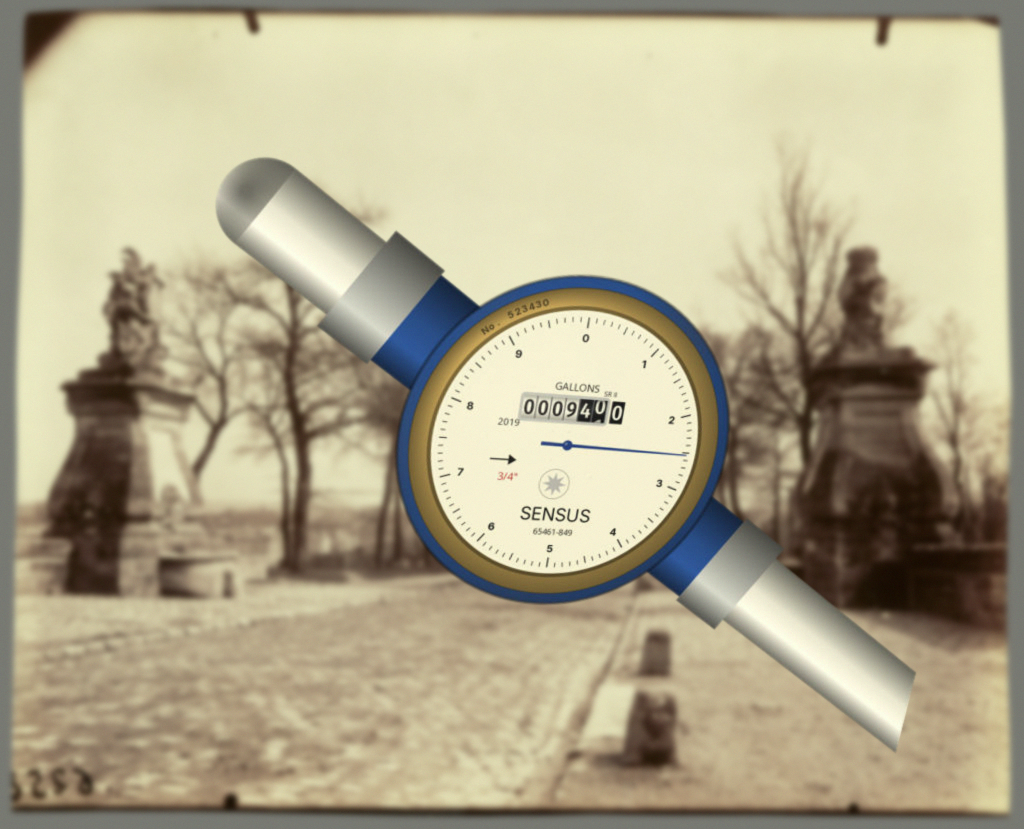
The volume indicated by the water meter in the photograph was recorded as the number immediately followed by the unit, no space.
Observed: 9402.5gal
